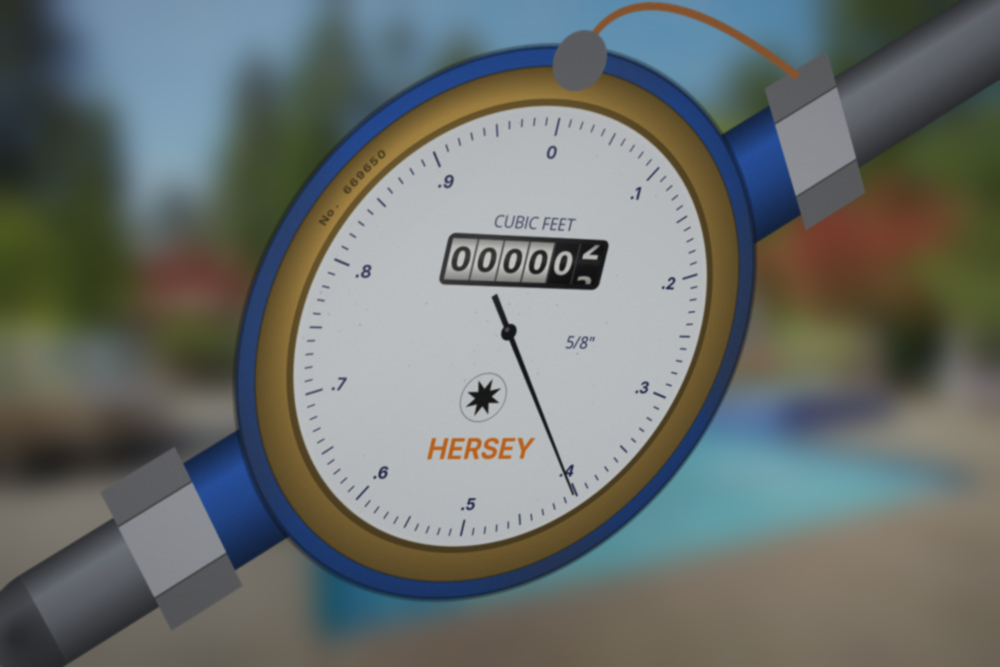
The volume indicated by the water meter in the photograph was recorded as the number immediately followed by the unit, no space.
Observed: 2.40ft³
